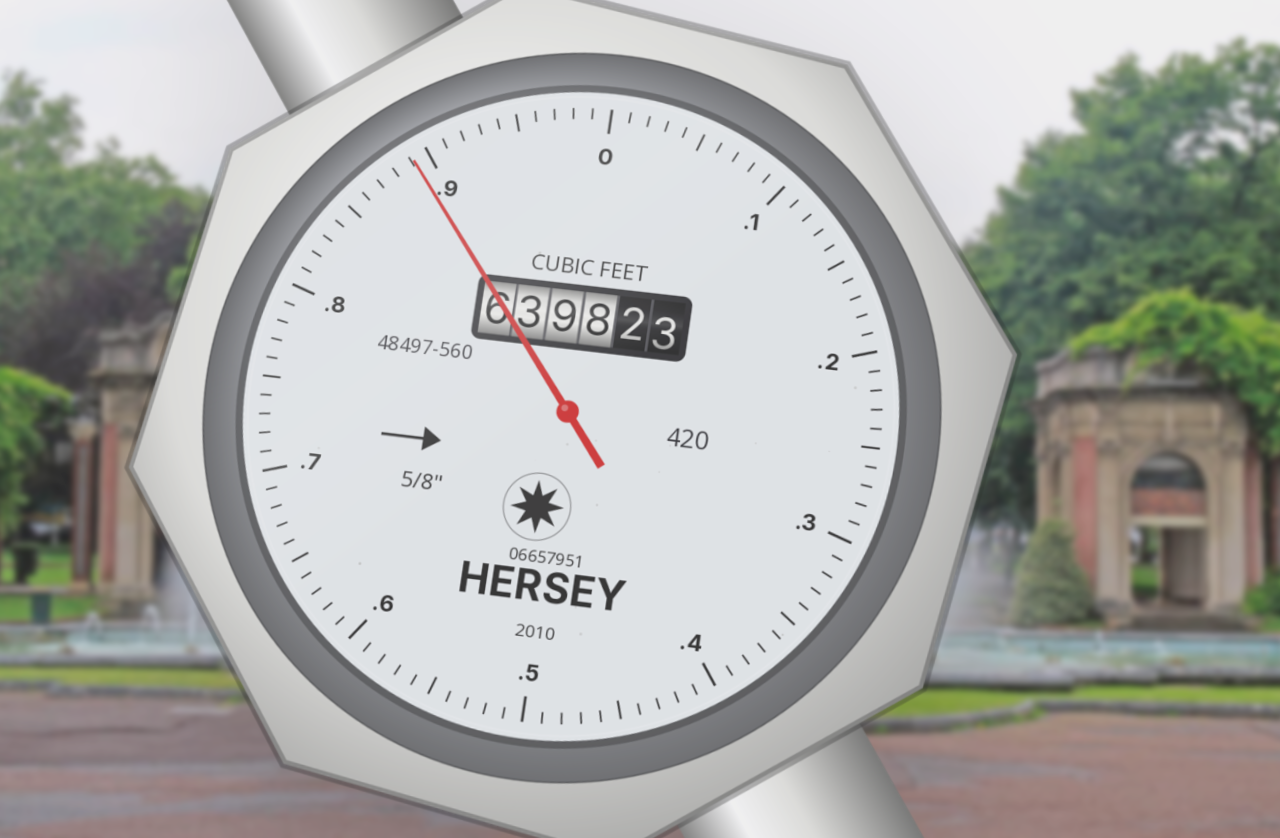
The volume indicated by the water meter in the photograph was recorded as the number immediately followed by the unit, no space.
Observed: 639822.89ft³
